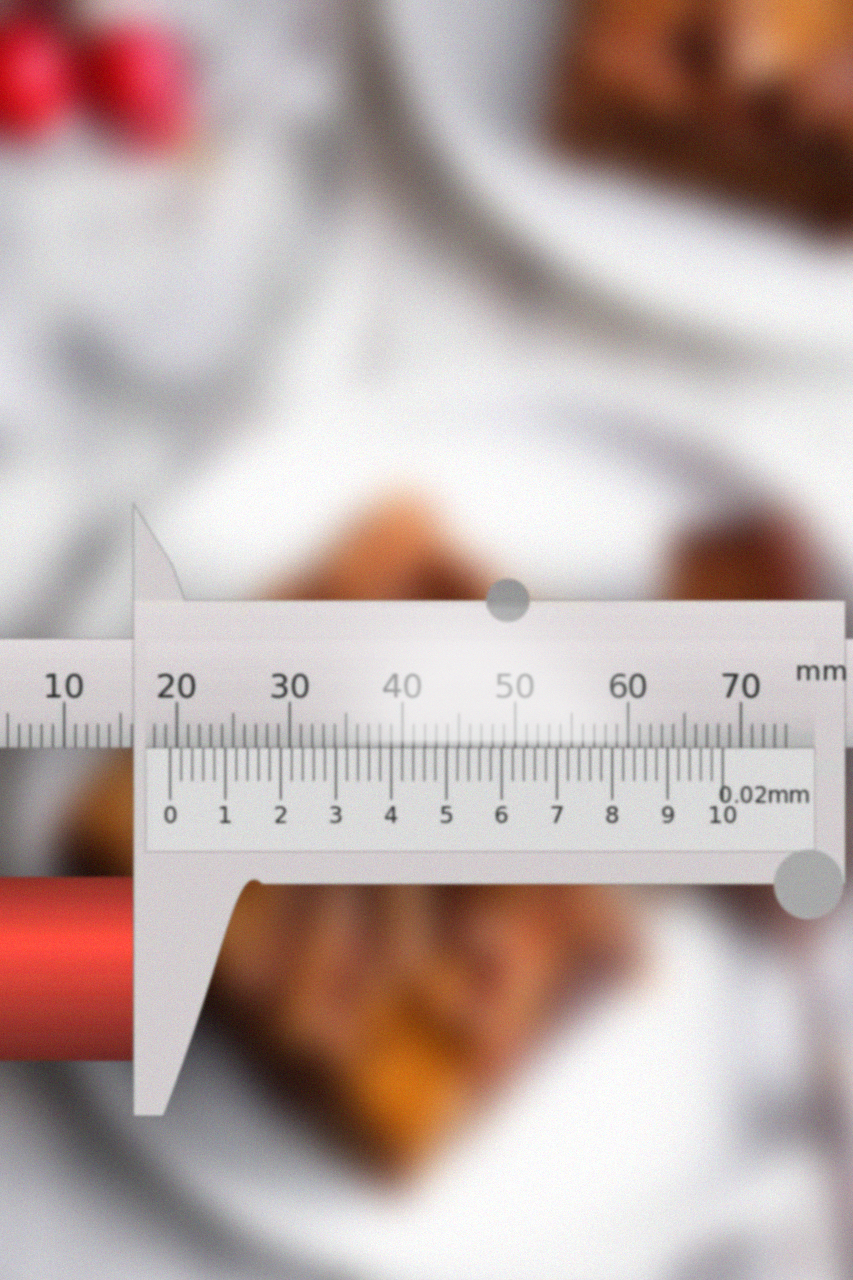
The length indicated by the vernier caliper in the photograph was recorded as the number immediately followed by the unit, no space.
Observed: 19.4mm
